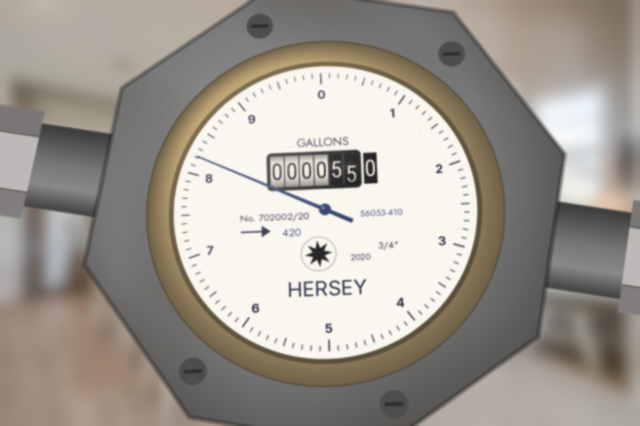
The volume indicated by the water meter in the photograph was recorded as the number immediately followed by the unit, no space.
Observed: 548.2gal
